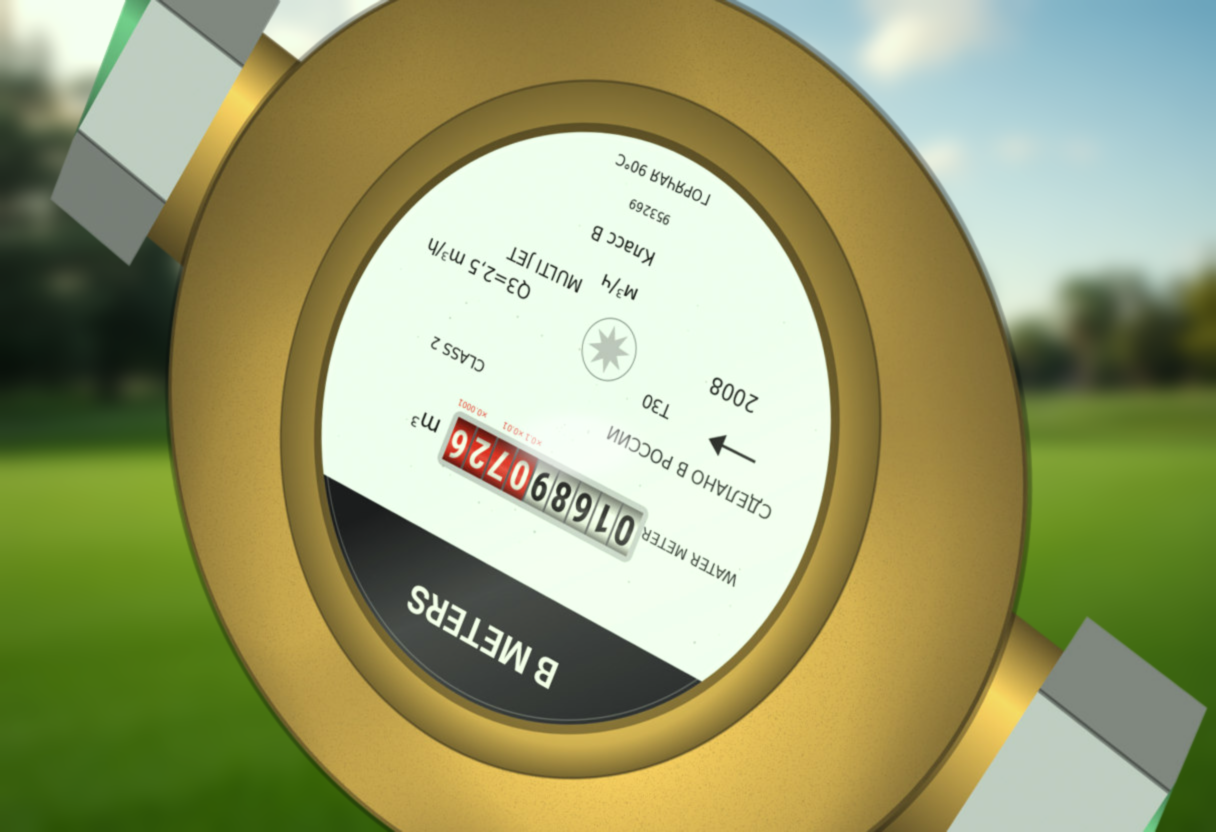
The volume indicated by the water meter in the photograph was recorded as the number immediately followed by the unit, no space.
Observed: 1689.0726m³
